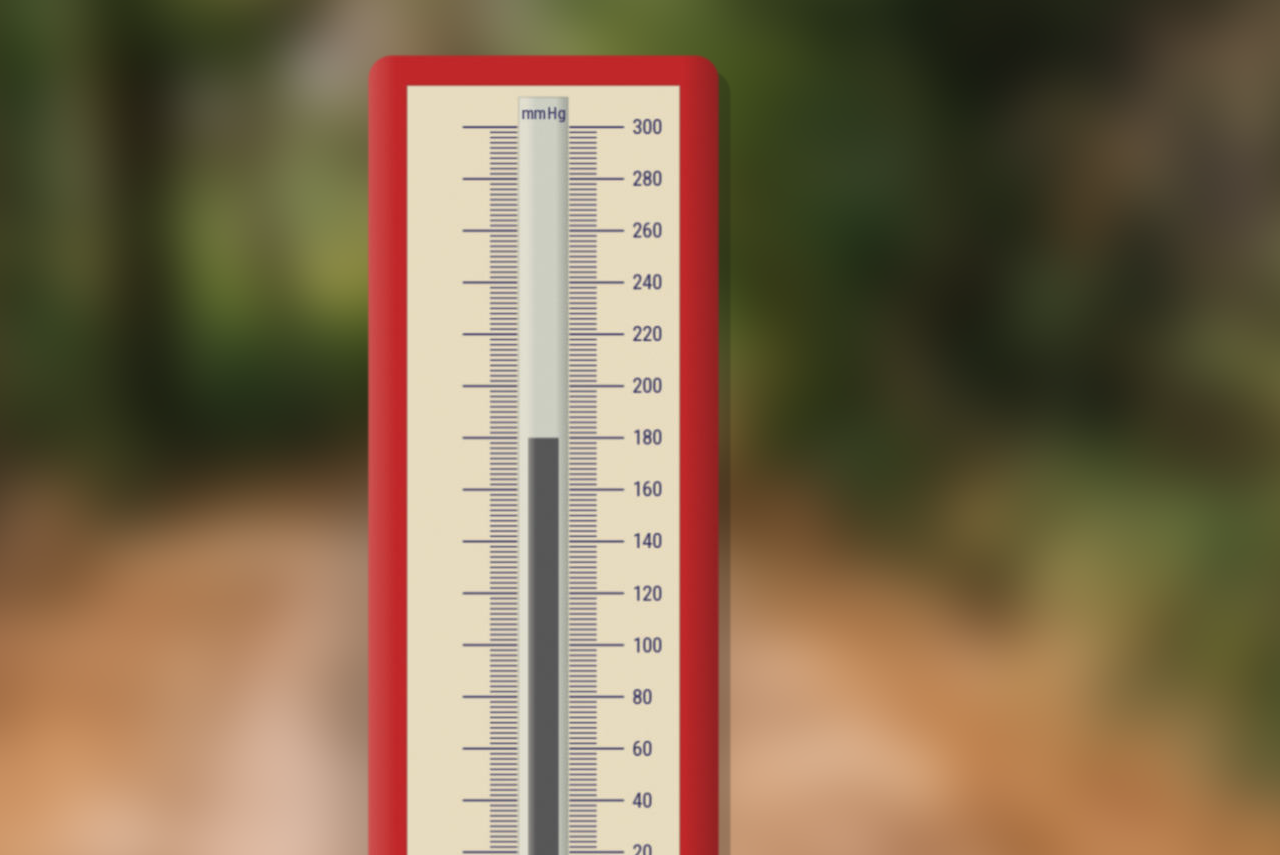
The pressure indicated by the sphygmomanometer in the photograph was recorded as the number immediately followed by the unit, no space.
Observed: 180mmHg
